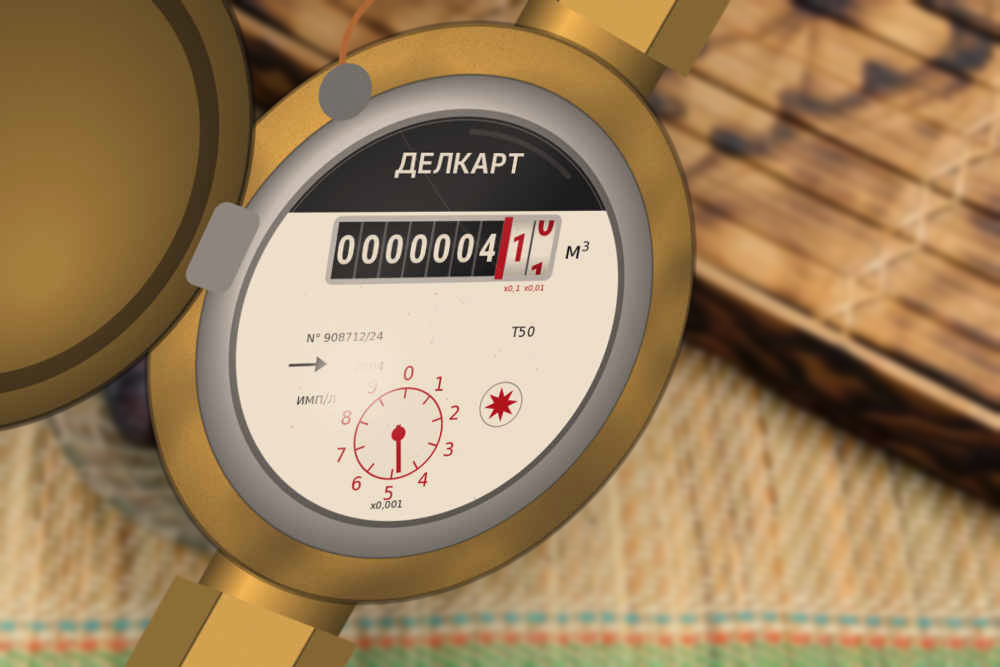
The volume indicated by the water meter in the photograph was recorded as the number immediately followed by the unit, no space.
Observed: 4.104m³
